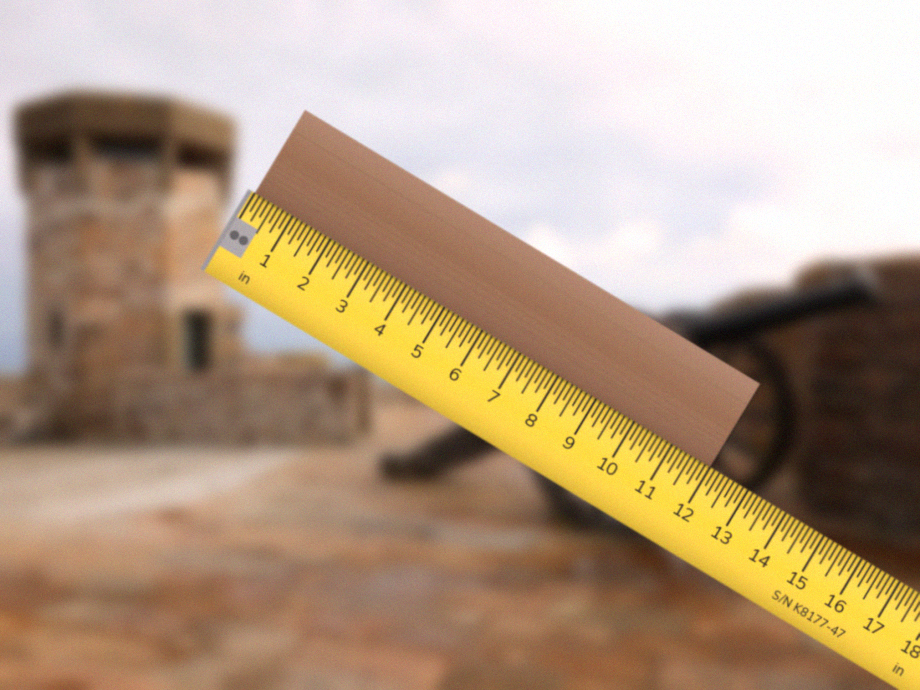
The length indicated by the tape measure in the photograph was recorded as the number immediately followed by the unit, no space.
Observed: 12in
